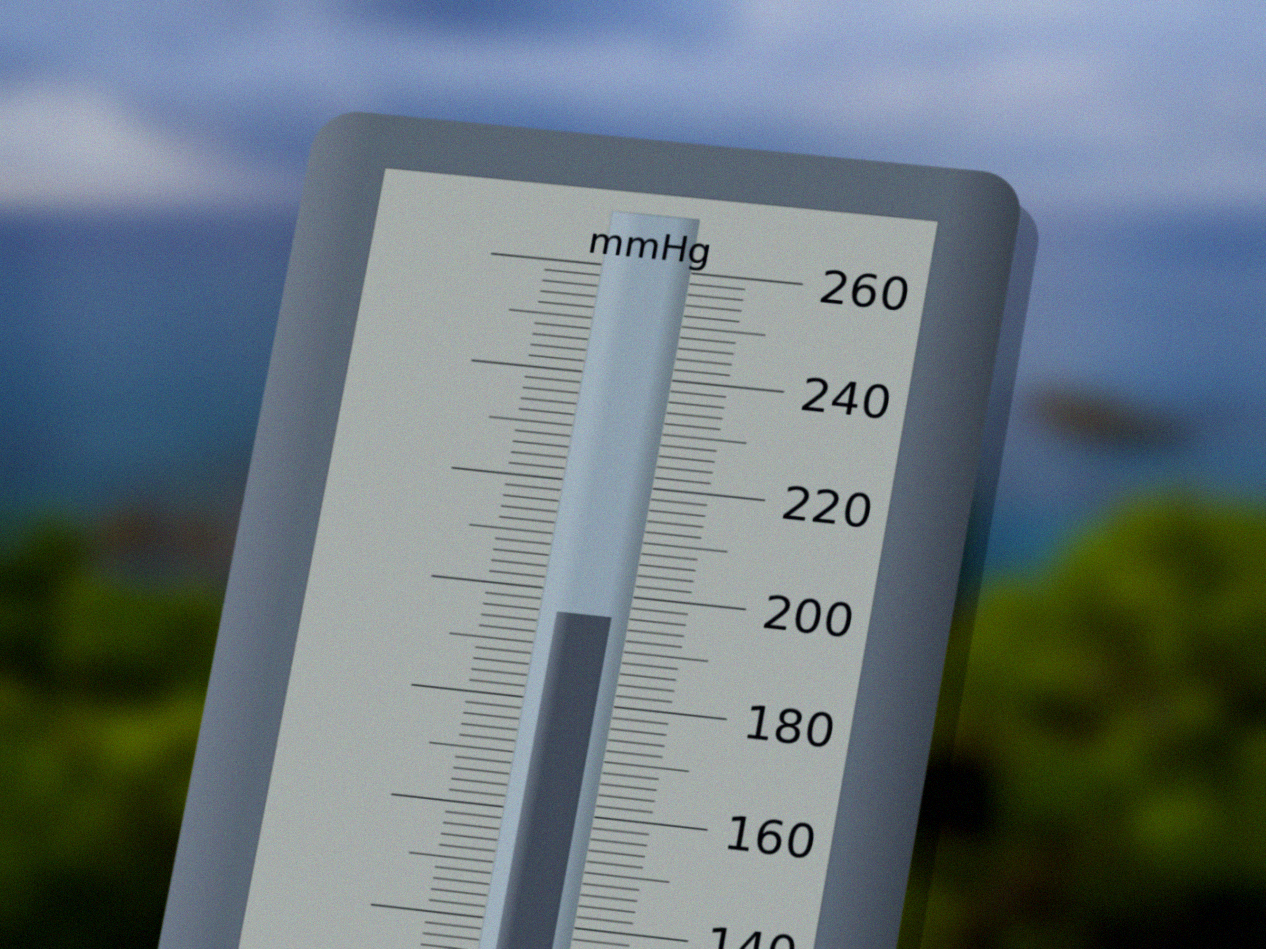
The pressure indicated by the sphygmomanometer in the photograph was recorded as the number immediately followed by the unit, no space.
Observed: 196mmHg
